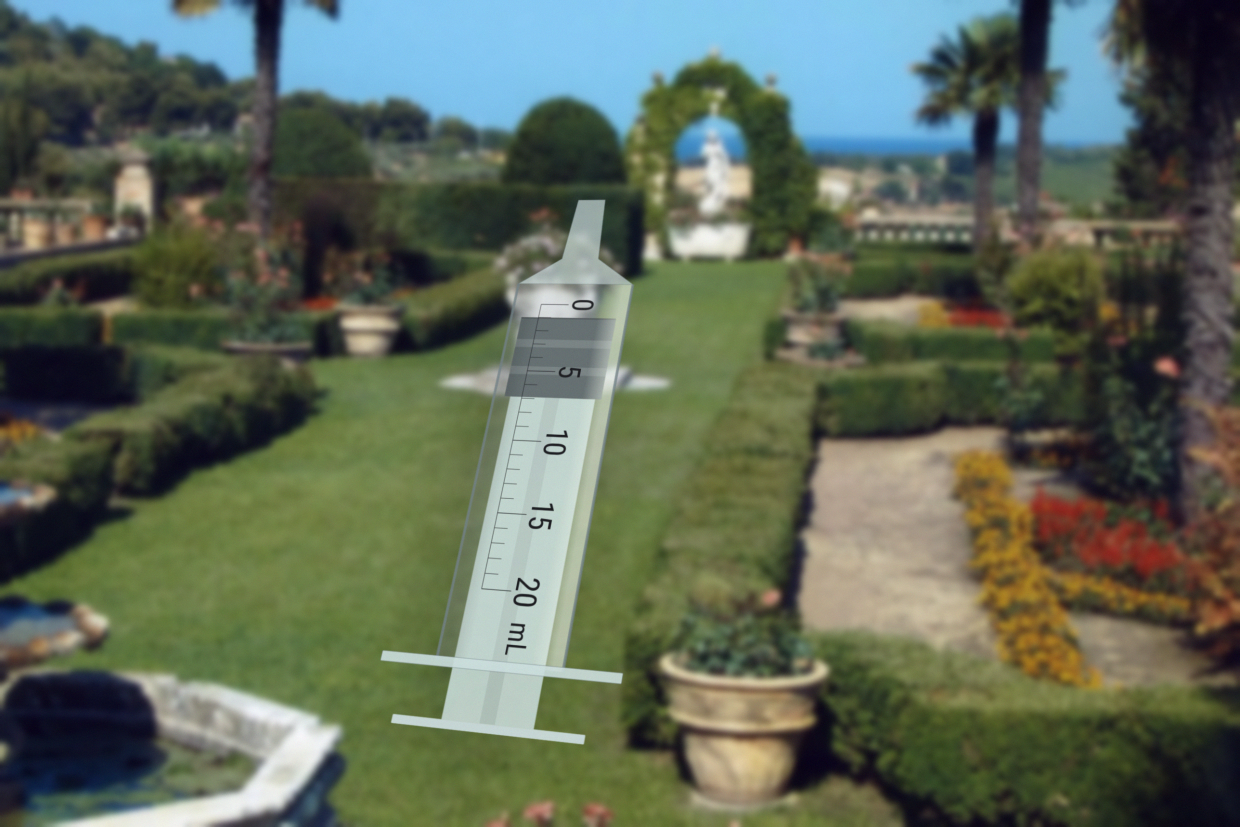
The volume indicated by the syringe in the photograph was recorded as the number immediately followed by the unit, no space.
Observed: 1mL
